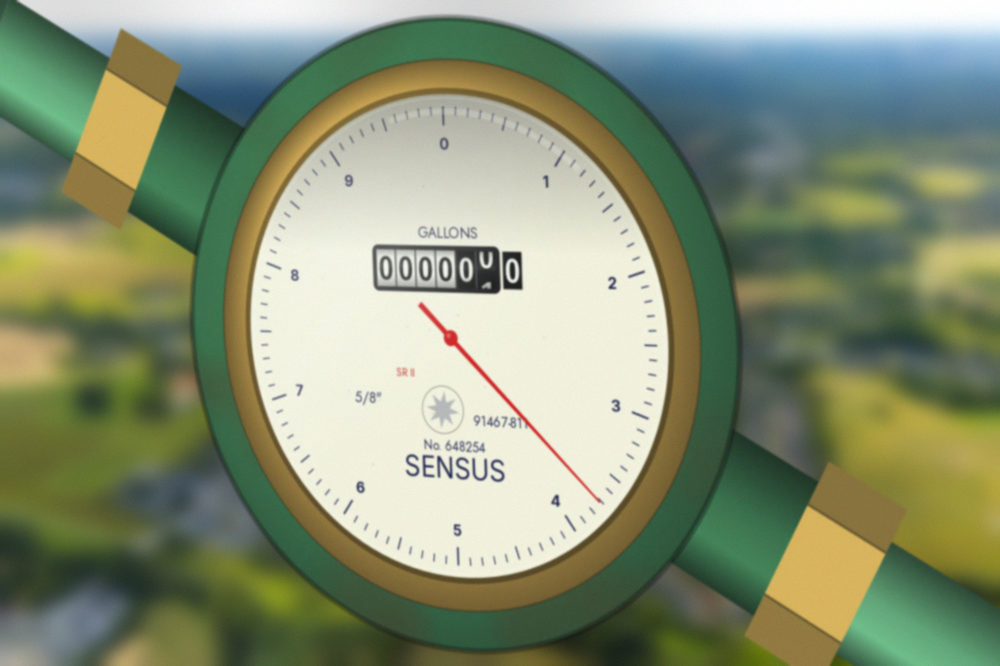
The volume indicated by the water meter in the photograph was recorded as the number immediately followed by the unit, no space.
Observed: 3.7gal
